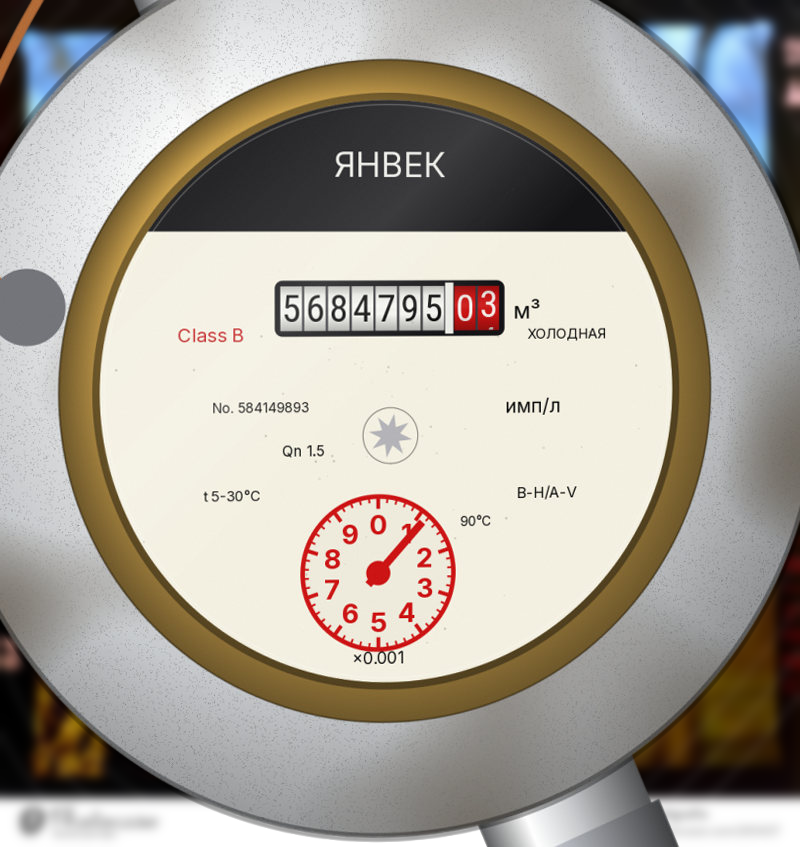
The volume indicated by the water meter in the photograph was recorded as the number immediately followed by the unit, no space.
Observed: 5684795.031m³
